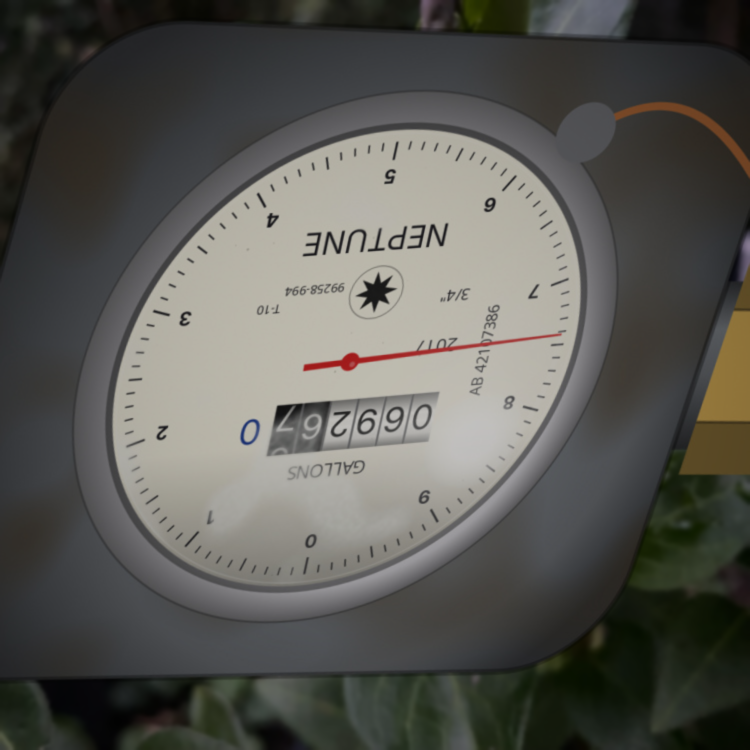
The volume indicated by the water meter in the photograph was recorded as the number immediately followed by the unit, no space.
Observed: 692667.4gal
